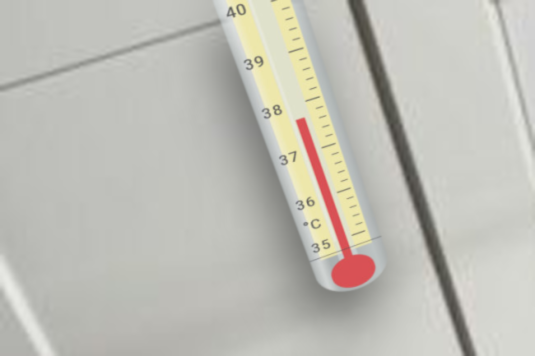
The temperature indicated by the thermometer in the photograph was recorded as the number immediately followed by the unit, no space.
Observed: 37.7°C
